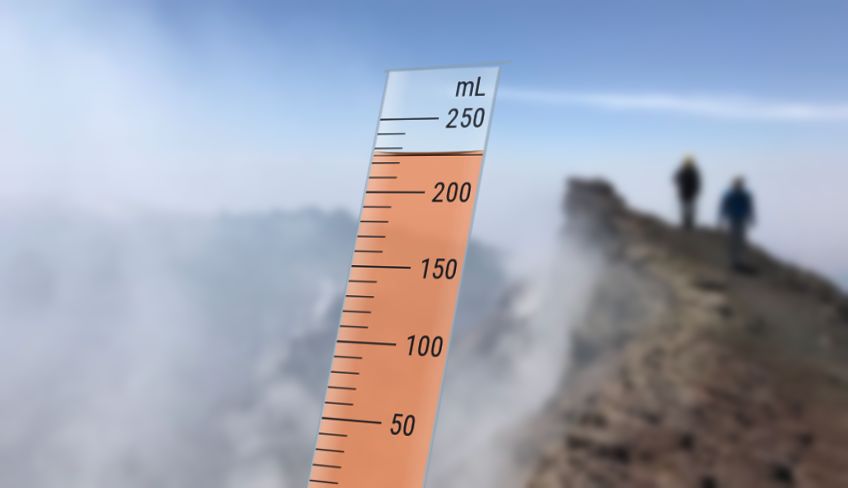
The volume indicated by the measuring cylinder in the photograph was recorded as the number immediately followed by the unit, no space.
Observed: 225mL
